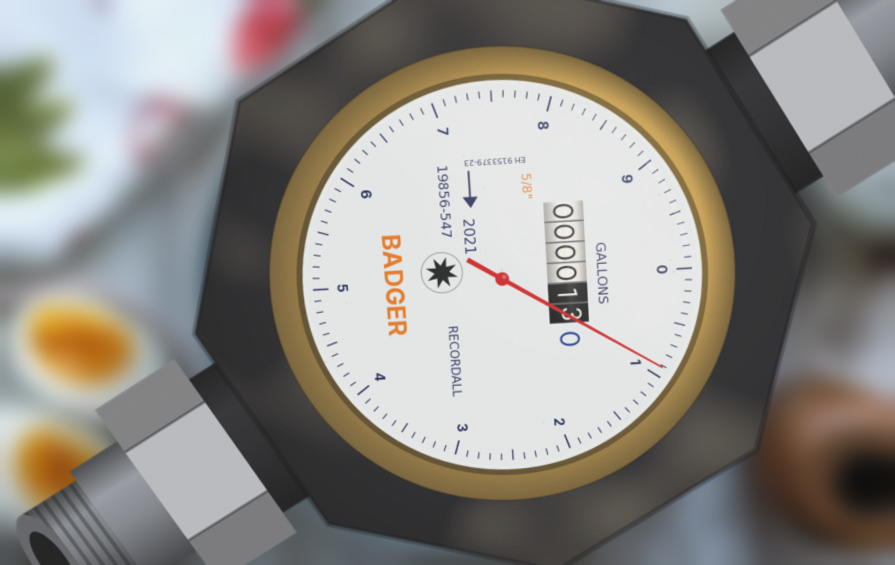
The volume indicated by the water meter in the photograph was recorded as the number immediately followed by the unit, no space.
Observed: 130.9gal
